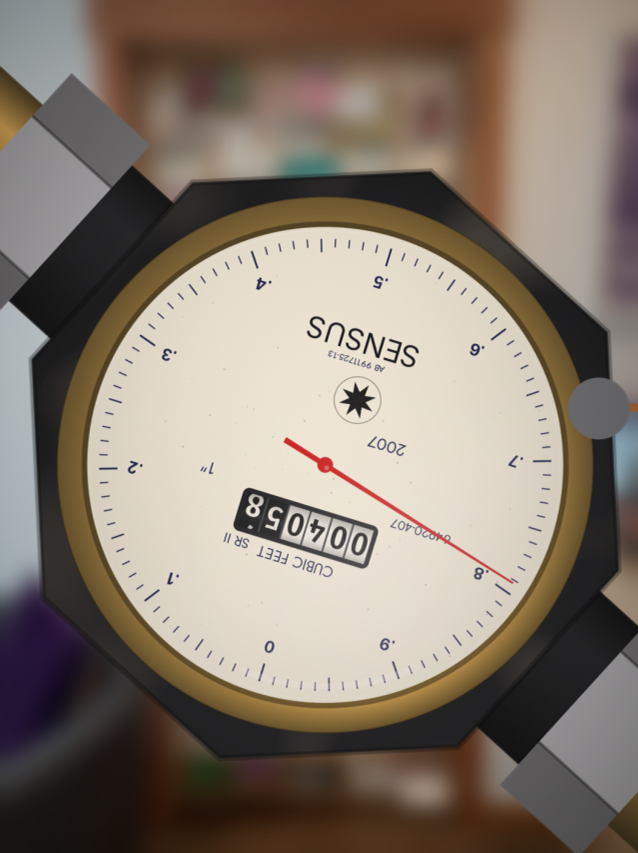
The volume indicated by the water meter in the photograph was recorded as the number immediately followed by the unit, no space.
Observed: 4057.79ft³
